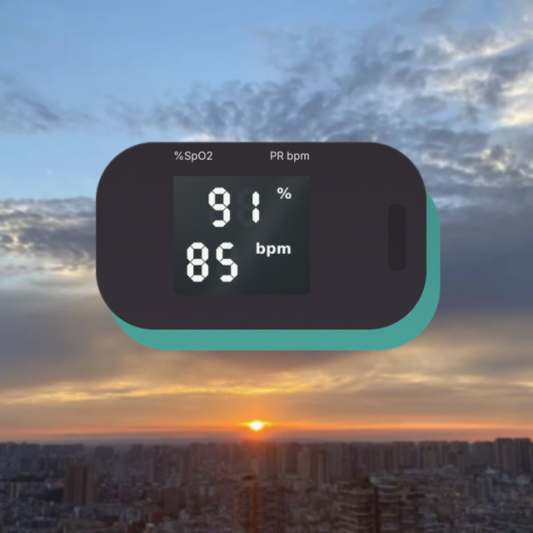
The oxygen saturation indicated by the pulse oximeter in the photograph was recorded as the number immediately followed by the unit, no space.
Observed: 91%
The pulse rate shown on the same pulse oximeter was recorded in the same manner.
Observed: 85bpm
